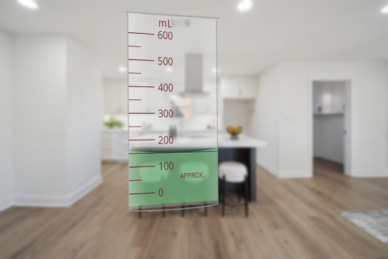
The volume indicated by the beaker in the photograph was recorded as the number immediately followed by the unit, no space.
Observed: 150mL
